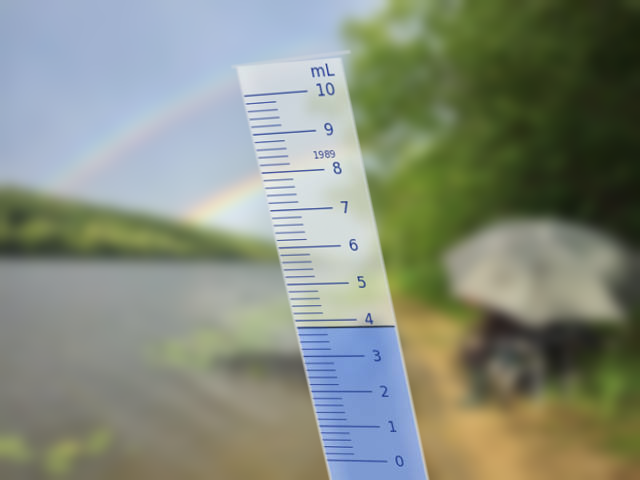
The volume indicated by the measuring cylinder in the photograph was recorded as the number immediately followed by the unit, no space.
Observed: 3.8mL
